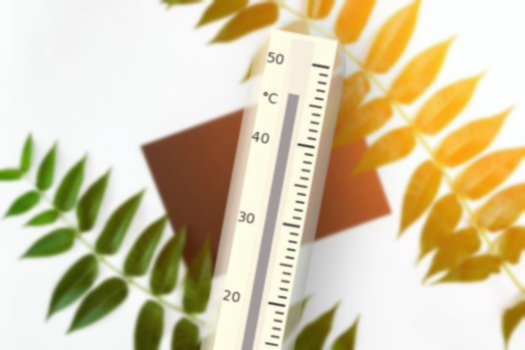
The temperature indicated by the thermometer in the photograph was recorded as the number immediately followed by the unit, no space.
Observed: 46°C
